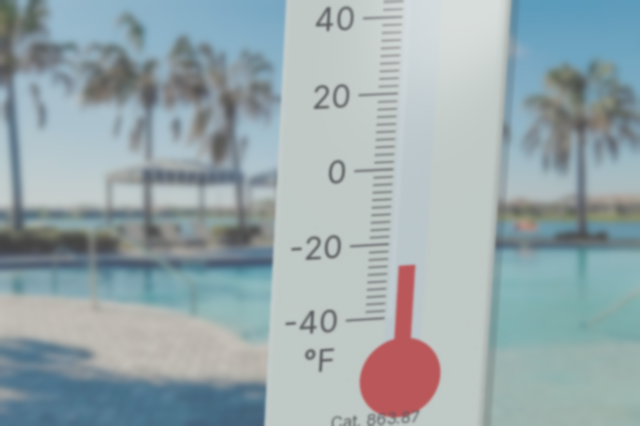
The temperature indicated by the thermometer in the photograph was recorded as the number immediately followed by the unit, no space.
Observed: -26°F
